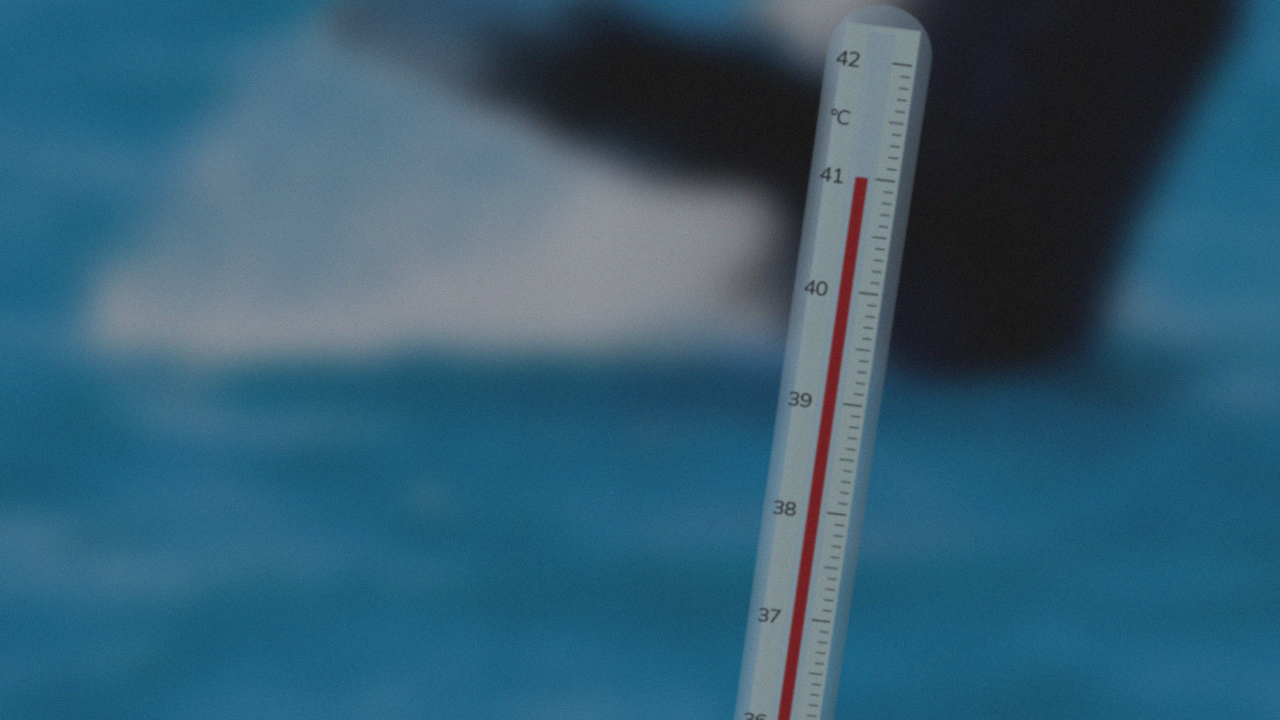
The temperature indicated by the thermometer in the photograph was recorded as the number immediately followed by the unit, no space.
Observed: 41°C
